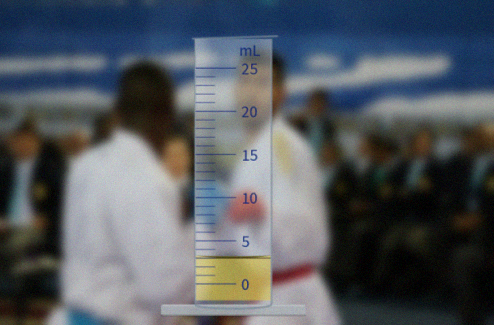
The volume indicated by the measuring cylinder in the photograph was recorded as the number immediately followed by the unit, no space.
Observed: 3mL
